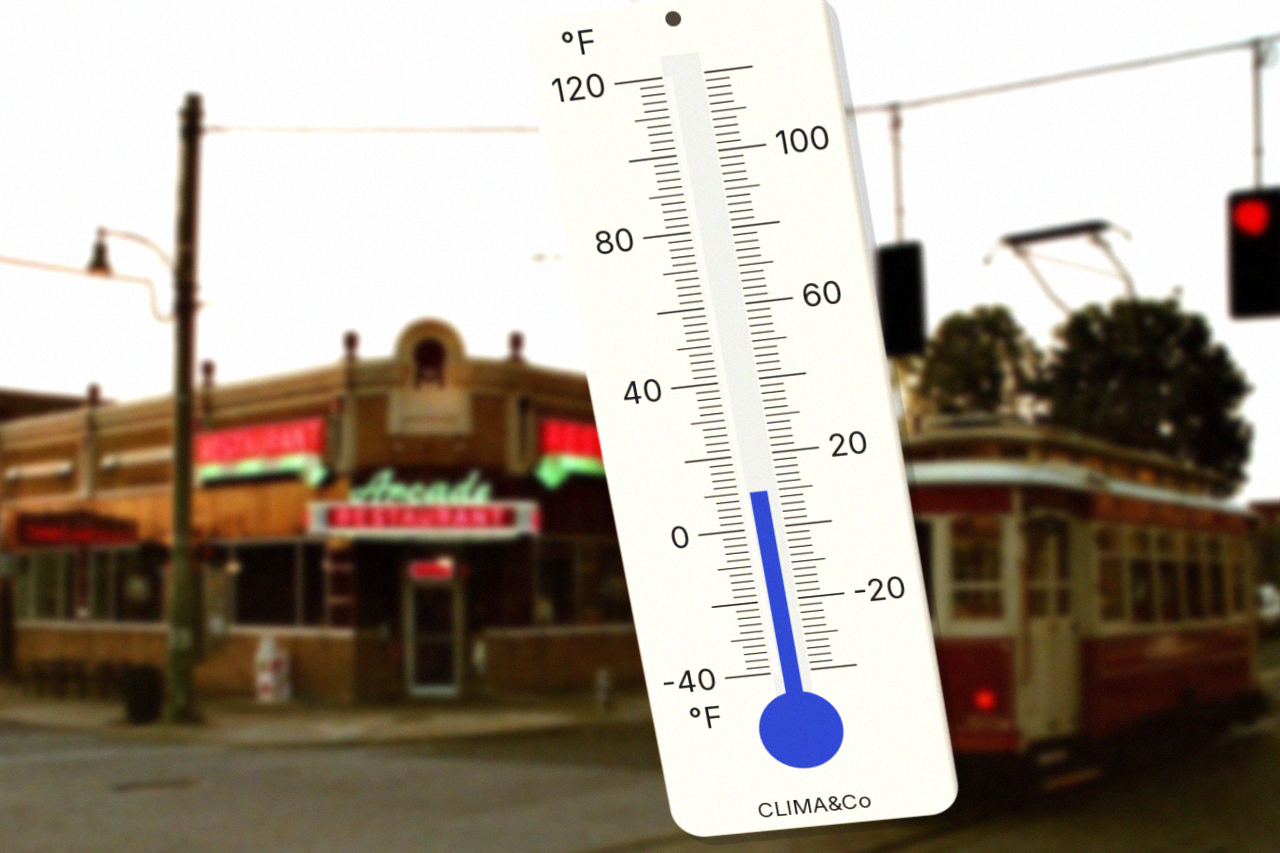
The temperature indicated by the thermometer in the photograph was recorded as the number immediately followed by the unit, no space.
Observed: 10°F
